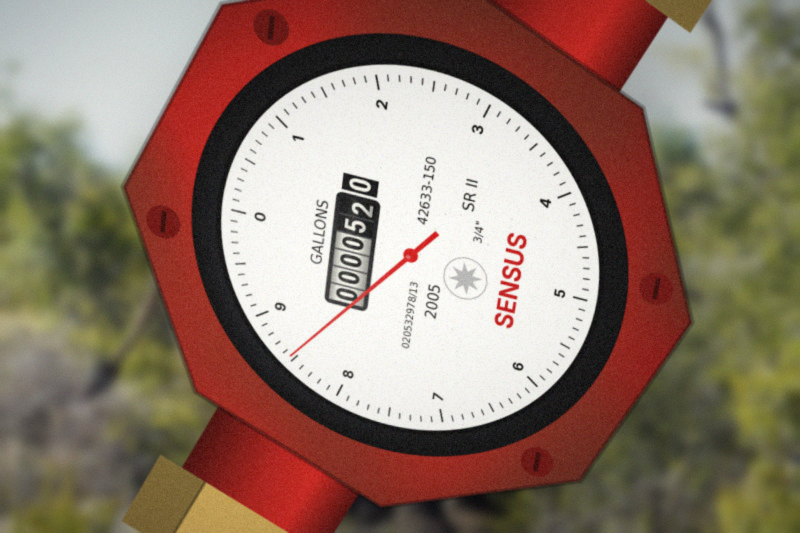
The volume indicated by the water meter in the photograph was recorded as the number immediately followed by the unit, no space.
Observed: 518.5gal
